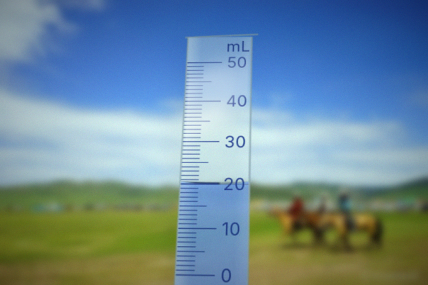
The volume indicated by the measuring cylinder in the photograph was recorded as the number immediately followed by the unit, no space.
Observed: 20mL
